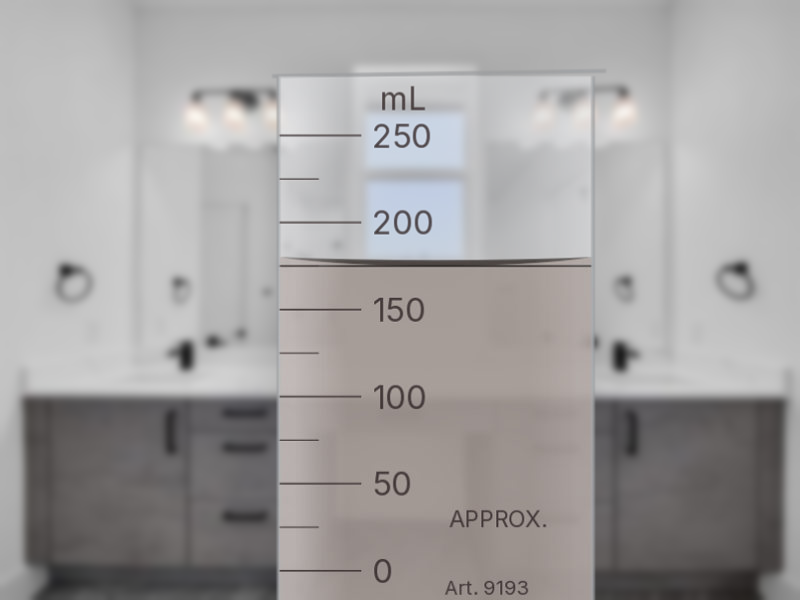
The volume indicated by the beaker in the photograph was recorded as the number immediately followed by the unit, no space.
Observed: 175mL
